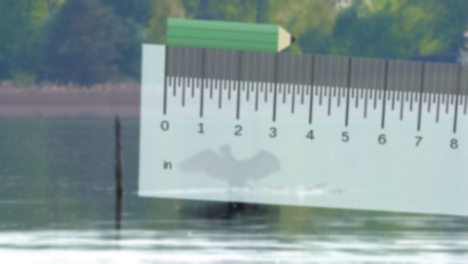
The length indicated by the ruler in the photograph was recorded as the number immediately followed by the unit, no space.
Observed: 3.5in
